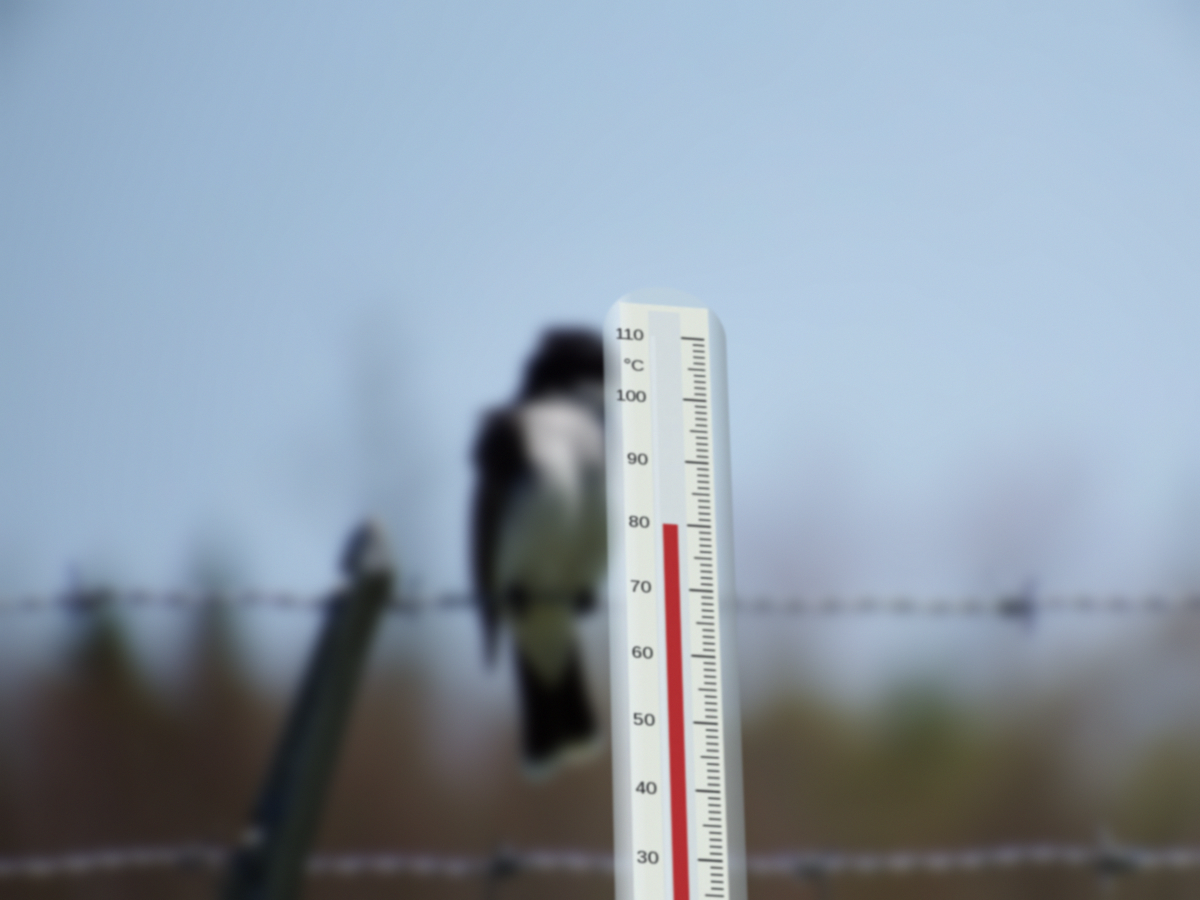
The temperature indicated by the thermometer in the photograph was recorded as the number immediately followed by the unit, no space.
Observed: 80°C
